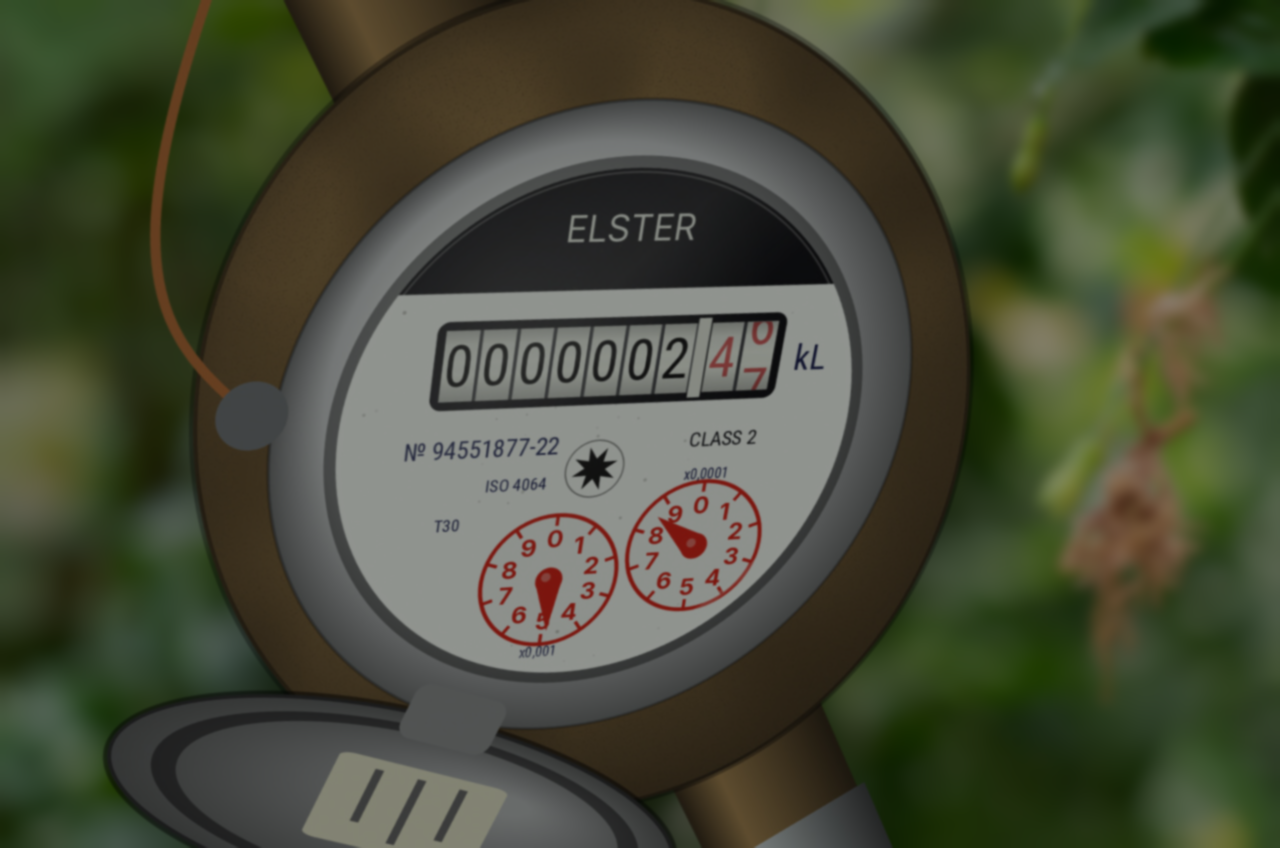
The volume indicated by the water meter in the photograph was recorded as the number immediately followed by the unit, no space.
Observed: 2.4648kL
